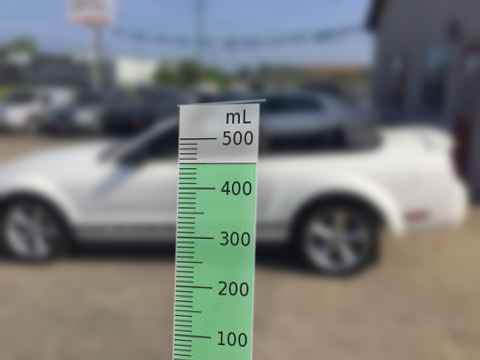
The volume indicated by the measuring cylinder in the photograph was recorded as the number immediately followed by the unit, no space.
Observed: 450mL
